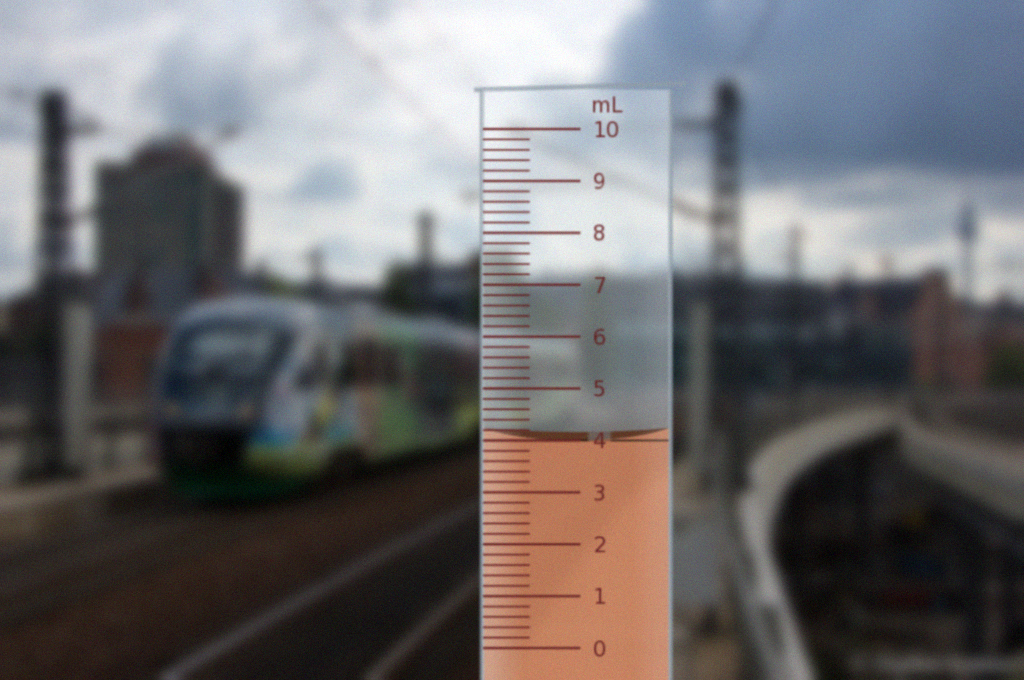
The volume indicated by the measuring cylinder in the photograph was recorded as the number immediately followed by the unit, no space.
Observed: 4mL
